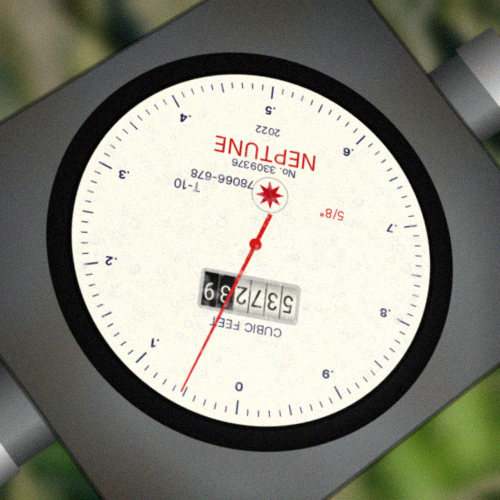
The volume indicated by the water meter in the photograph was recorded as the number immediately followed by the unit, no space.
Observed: 537239.05ft³
